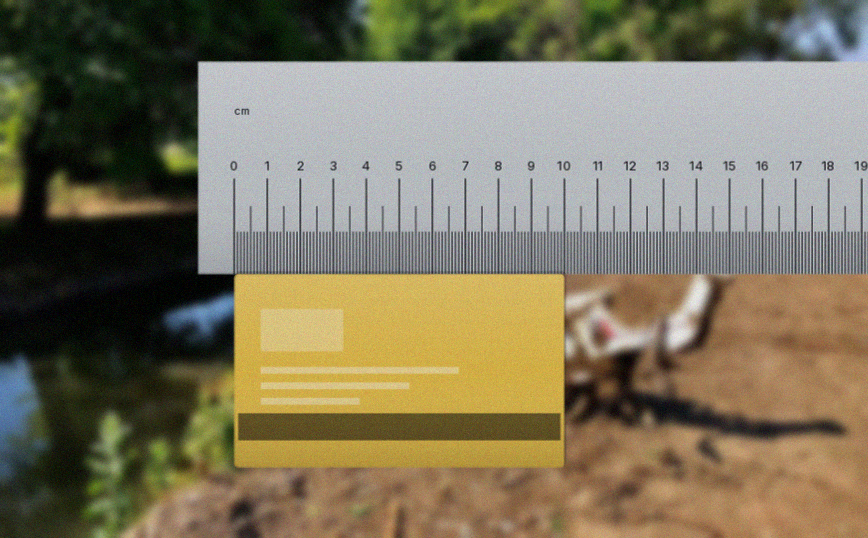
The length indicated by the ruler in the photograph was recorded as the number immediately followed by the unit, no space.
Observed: 10cm
